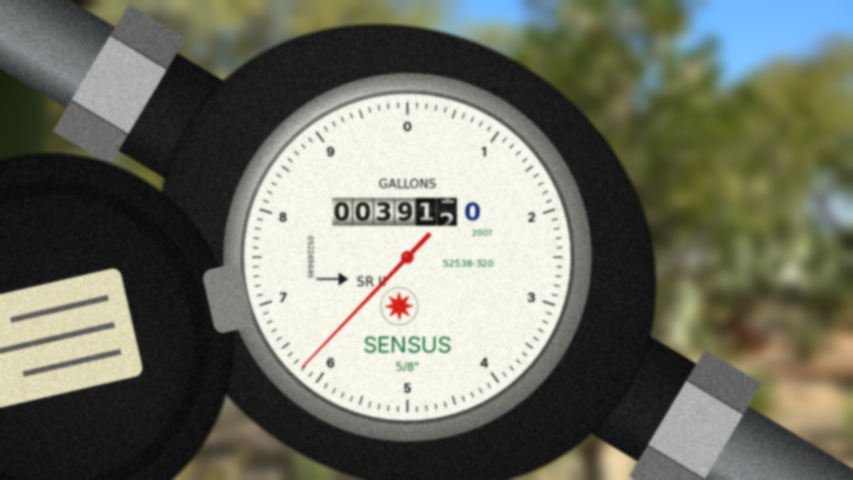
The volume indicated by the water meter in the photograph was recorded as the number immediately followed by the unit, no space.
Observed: 39116.2gal
